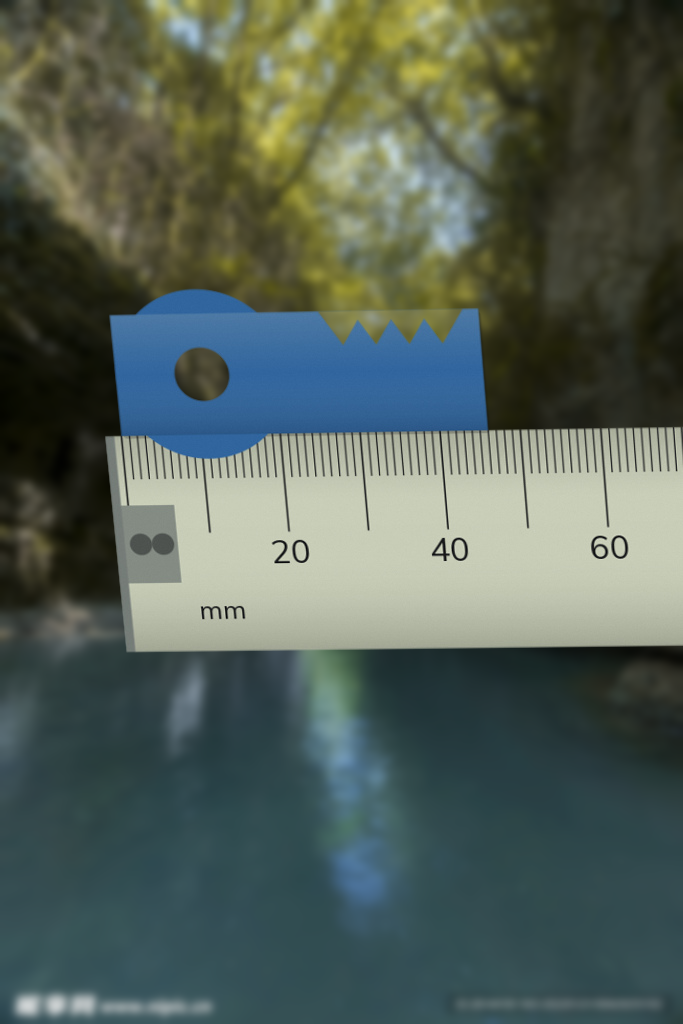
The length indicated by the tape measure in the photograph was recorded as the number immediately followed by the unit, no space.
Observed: 46mm
